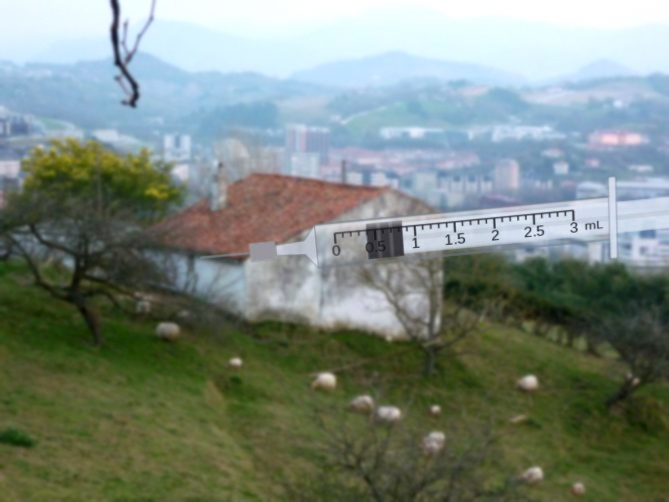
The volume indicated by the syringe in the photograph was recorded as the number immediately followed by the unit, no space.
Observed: 0.4mL
